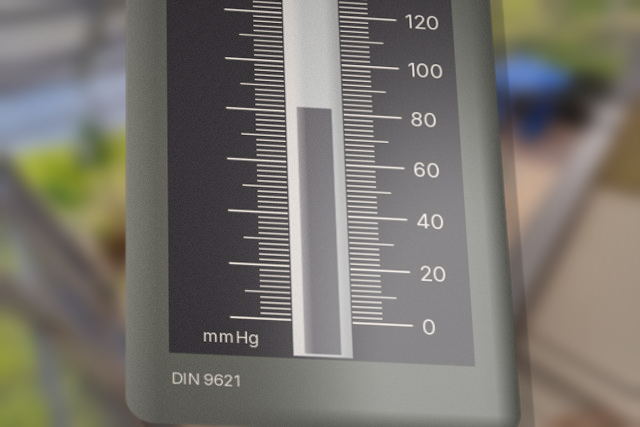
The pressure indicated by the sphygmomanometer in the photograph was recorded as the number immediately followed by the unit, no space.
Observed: 82mmHg
